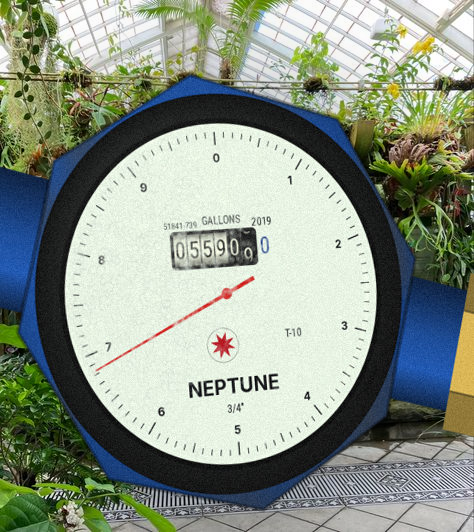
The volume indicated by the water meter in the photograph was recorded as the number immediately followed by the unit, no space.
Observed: 559086.8gal
